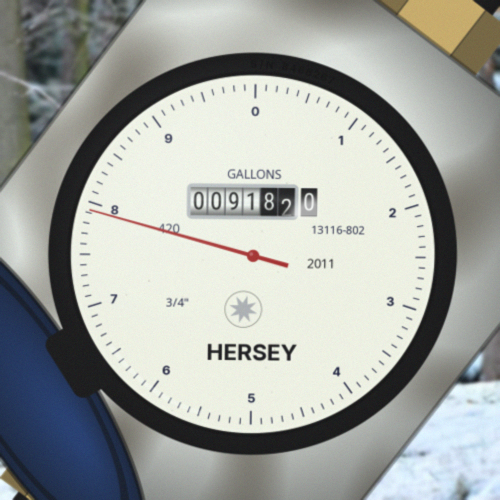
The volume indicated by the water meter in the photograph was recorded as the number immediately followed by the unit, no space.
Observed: 91817.9gal
